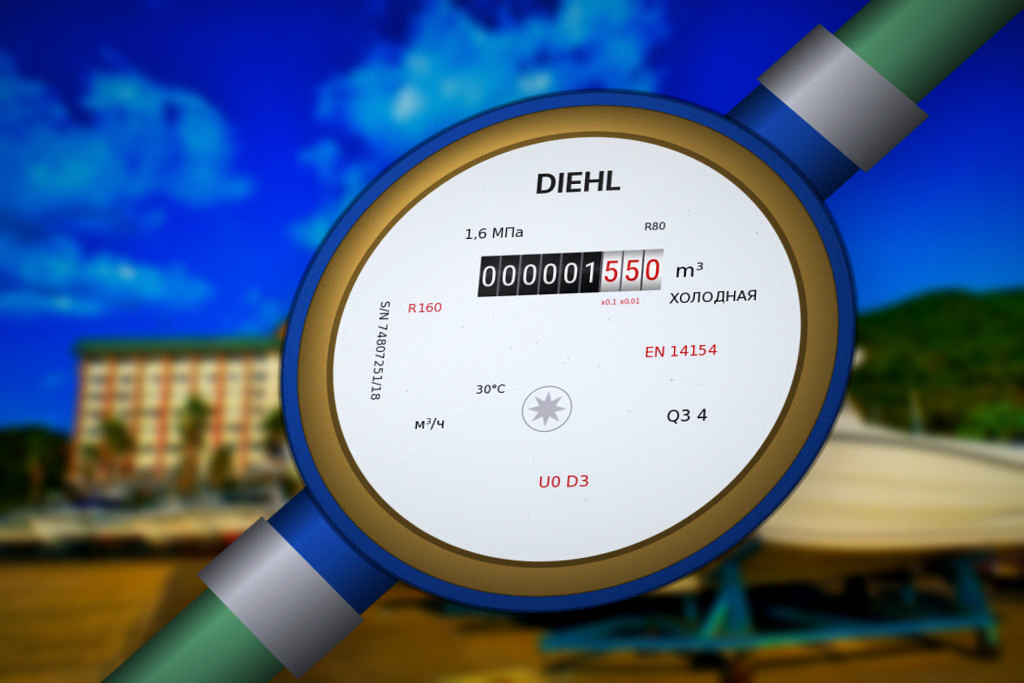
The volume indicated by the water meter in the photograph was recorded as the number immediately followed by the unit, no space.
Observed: 1.550m³
